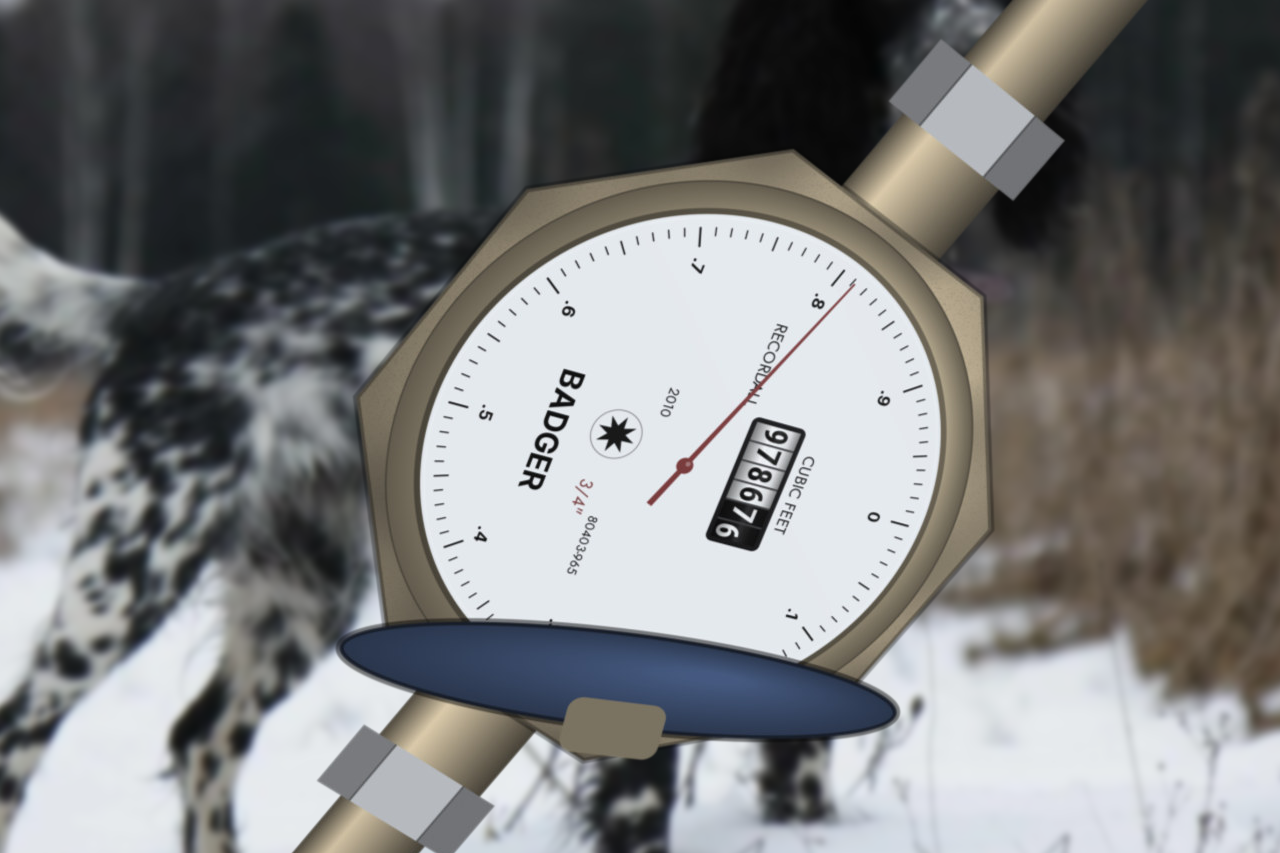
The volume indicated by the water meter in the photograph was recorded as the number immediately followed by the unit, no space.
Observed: 978675.81ft³
